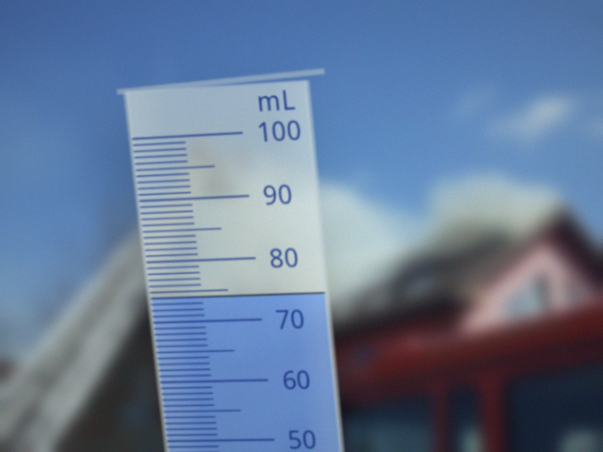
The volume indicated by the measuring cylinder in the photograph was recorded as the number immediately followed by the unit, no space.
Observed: 74mL
